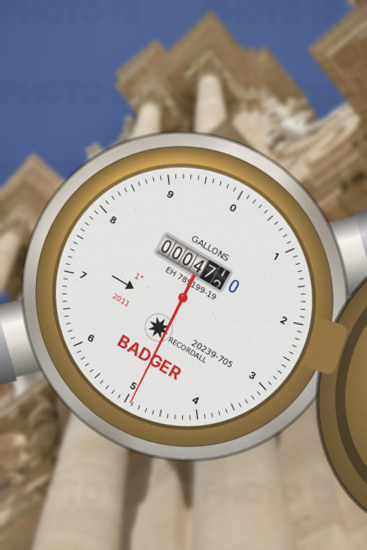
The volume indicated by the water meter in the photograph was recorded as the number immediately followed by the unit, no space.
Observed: 4714.9gal
